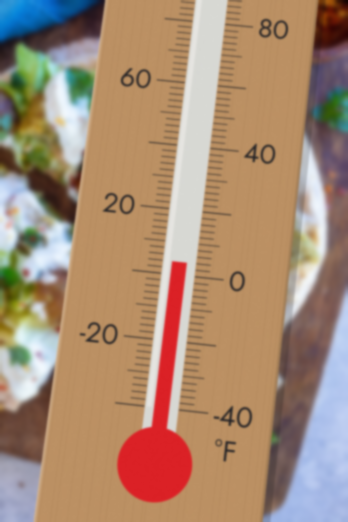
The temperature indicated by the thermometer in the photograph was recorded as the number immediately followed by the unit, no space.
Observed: 4°F
